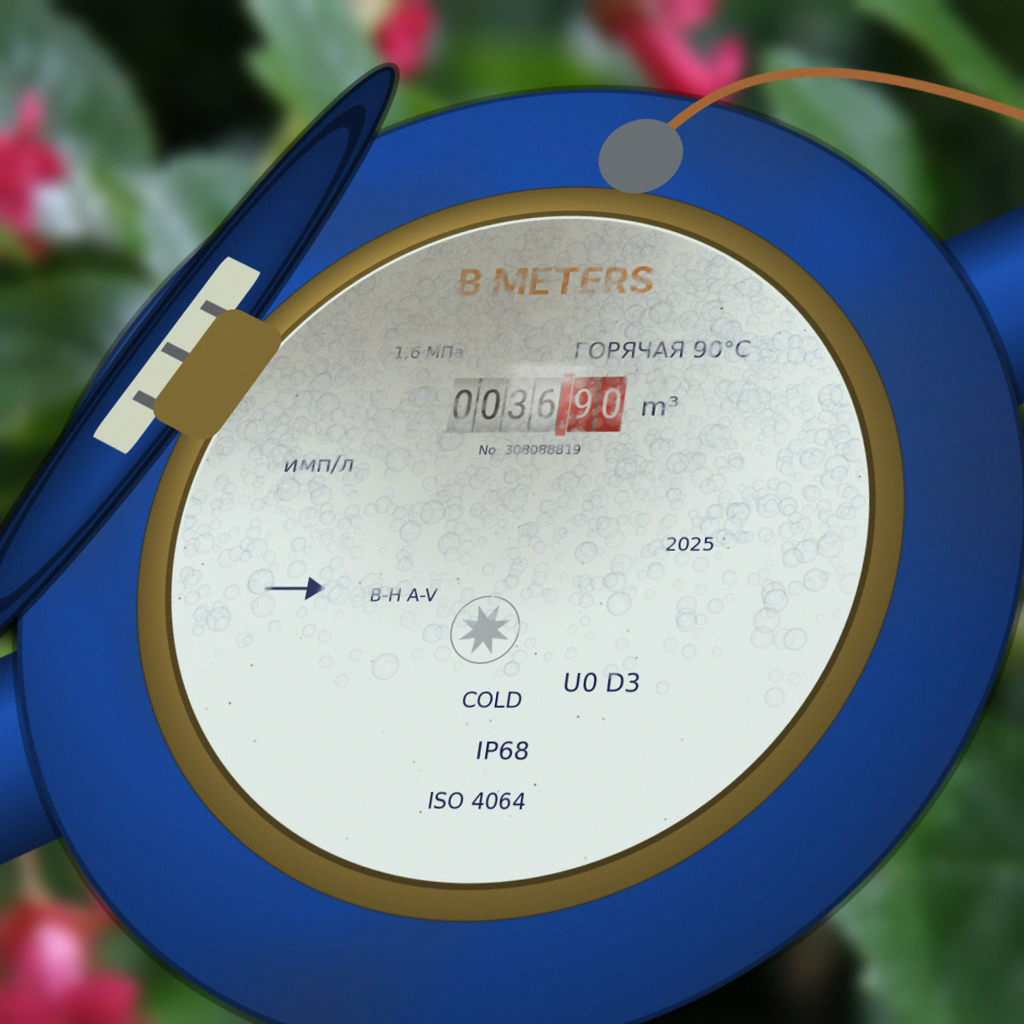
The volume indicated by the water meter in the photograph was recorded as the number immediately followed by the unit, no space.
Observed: 36.90m³
